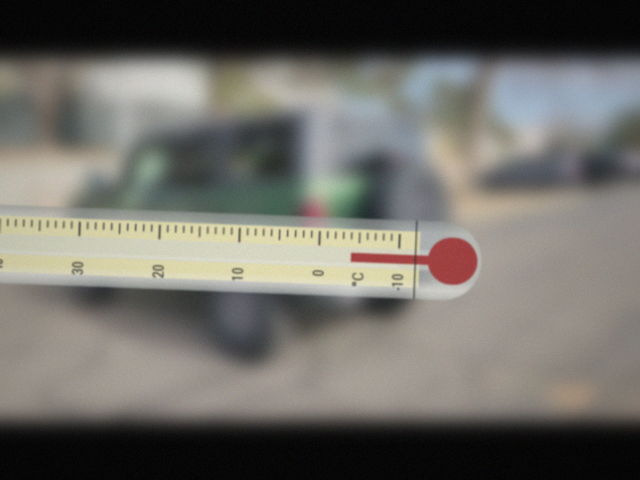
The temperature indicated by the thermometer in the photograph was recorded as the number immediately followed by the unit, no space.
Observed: -4°C
